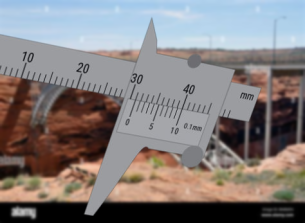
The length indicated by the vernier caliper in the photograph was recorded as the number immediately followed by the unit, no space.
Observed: 31.0mm
